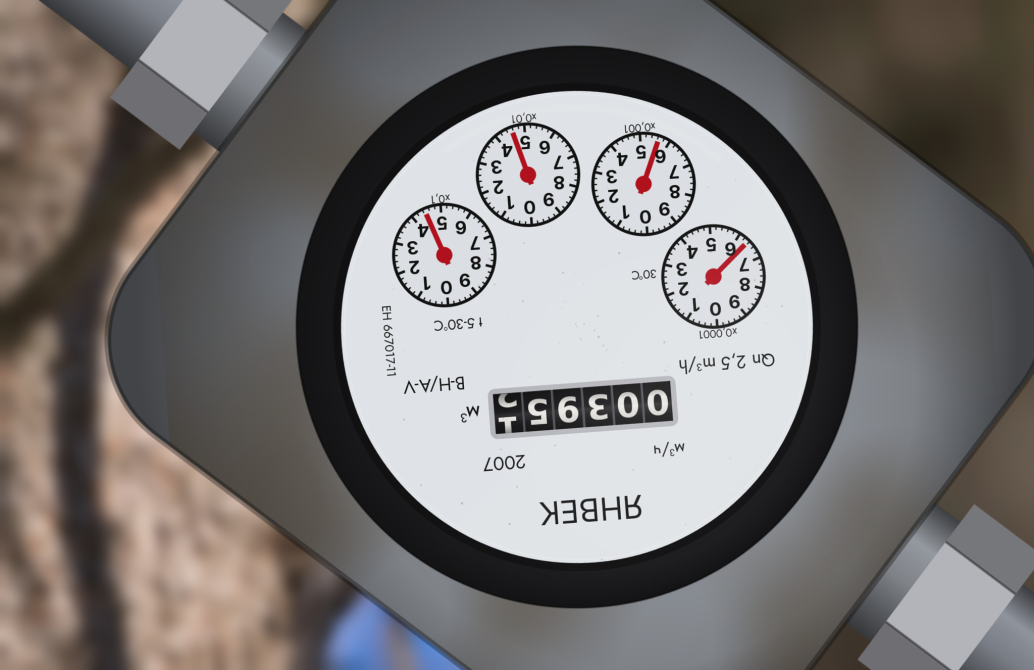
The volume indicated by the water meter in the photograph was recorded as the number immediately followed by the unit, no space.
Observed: 3951.4456m³
